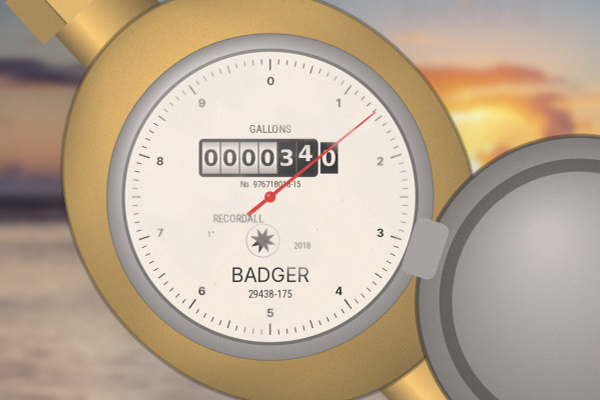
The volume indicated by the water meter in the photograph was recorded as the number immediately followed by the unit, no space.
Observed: 341.4gal
